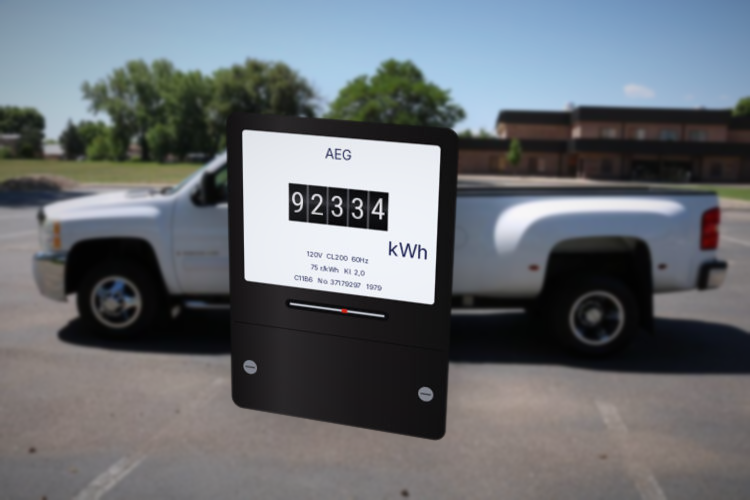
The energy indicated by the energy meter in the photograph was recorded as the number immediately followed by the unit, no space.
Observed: 92334kWh
